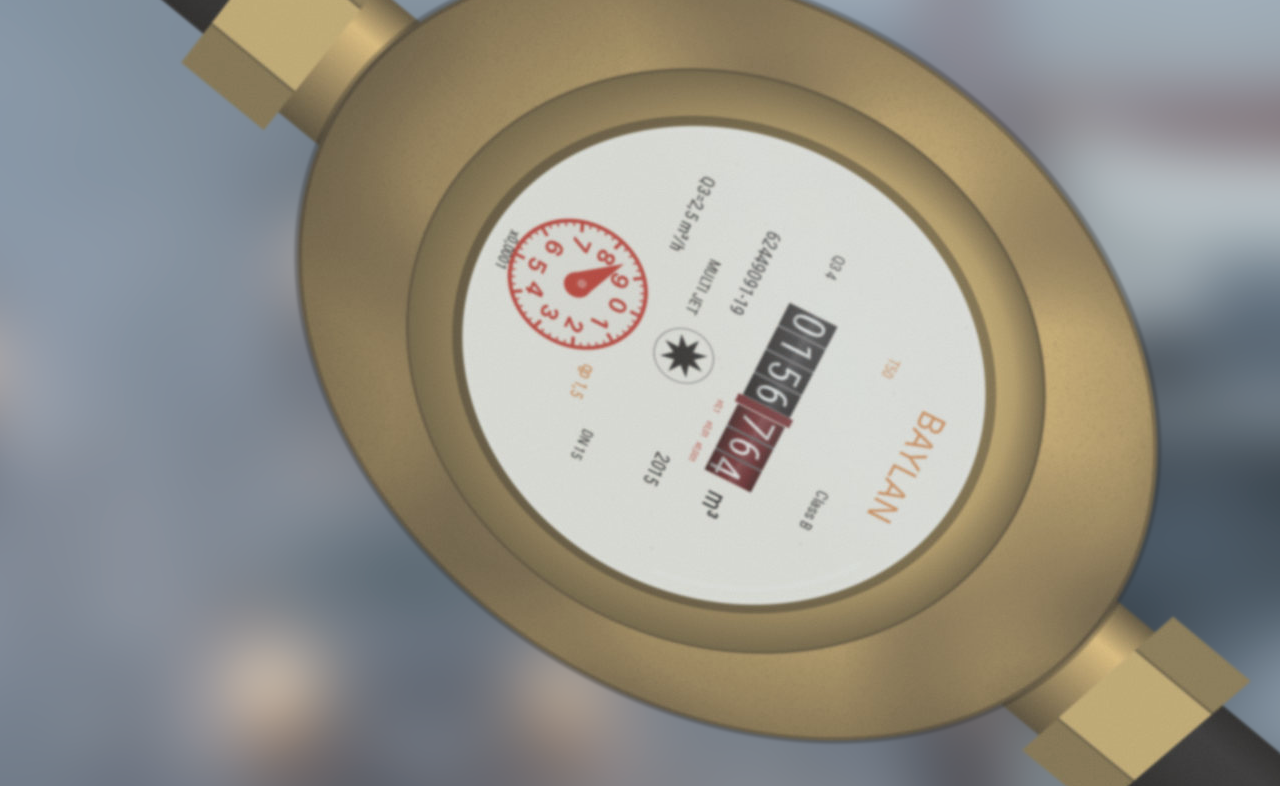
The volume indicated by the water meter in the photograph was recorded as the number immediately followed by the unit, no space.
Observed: 156.7638m³
